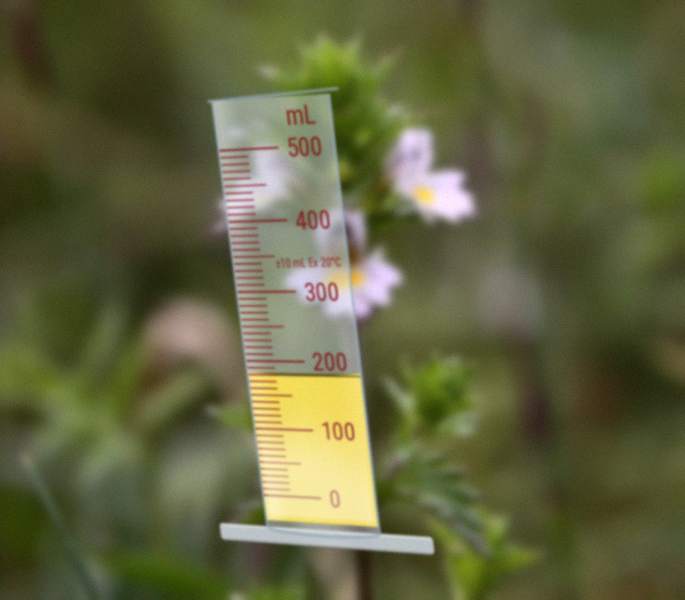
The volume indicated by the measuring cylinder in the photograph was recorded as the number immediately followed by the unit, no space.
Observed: 180mL
